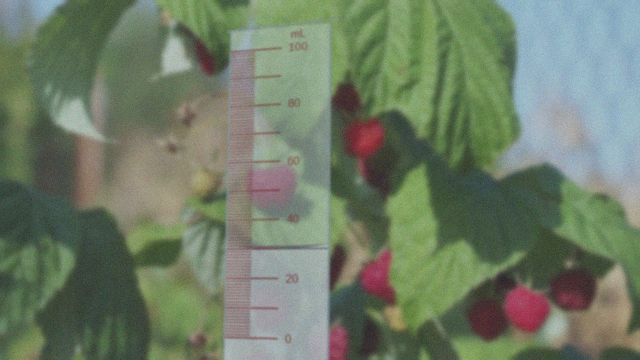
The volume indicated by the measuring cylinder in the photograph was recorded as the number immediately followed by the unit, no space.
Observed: 30mL
